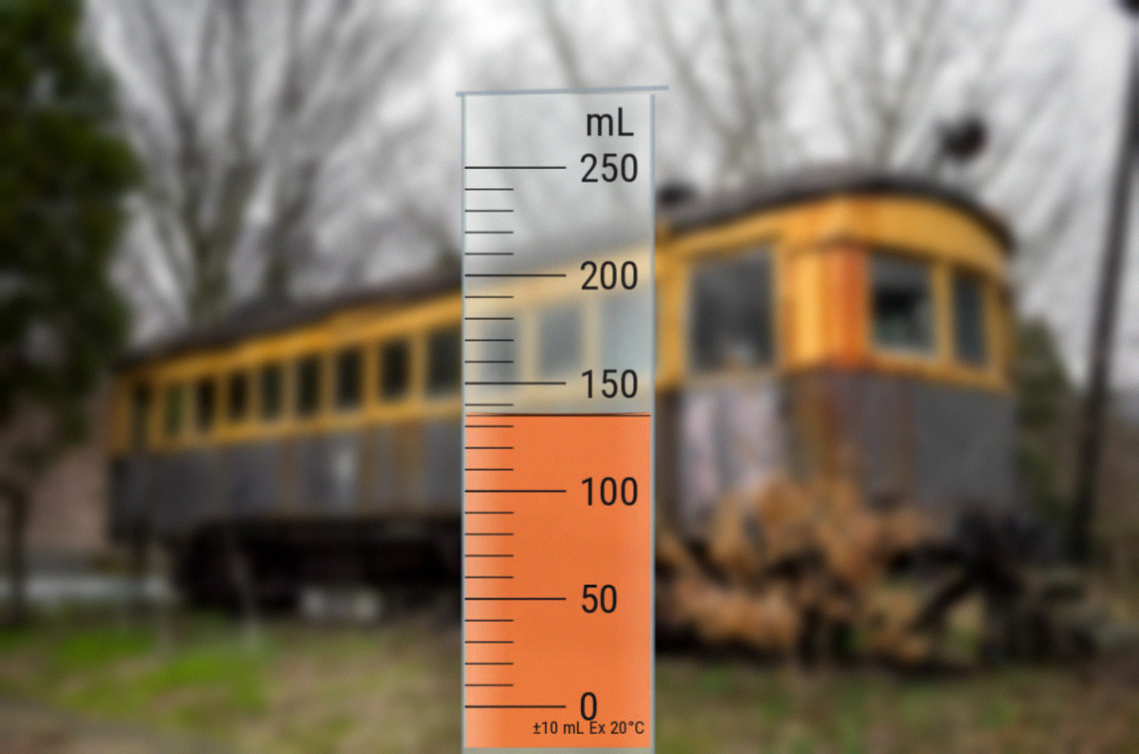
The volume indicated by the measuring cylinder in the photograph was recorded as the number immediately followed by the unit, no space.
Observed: 135mL
